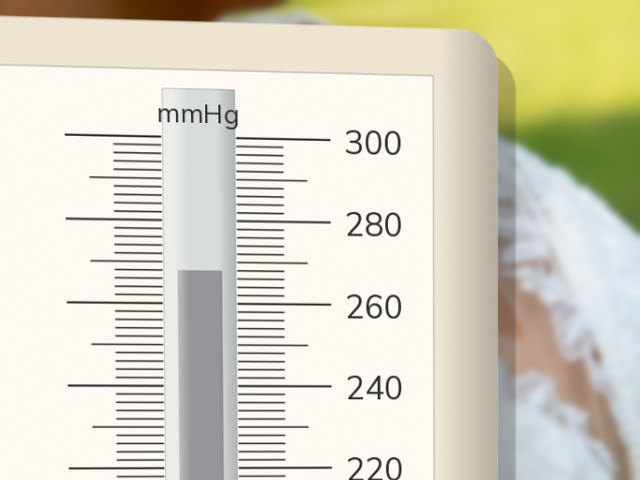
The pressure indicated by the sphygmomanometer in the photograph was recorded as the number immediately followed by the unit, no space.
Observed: 268mmHg
